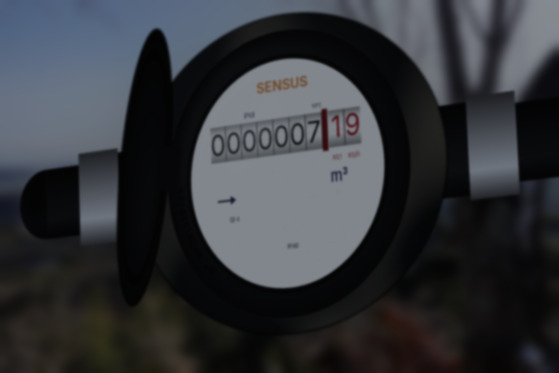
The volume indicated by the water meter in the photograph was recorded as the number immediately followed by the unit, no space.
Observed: 7.19m³
